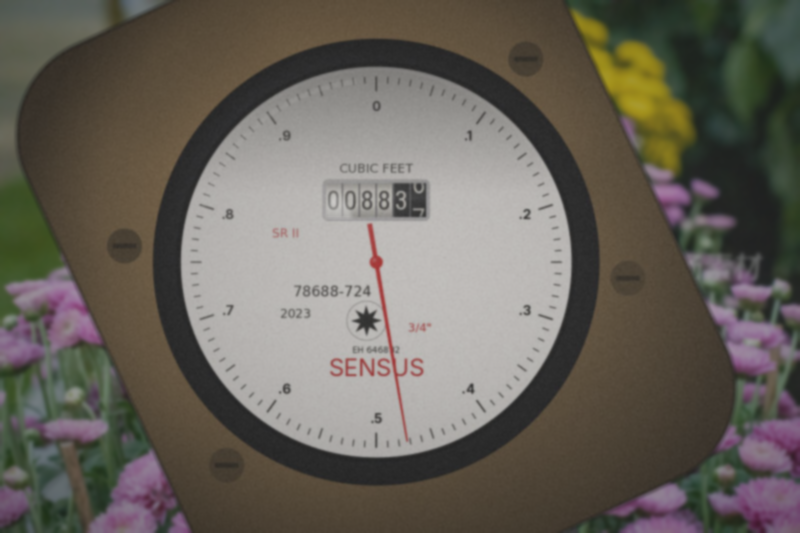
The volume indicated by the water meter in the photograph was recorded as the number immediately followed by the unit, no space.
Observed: 8836.47ft³
